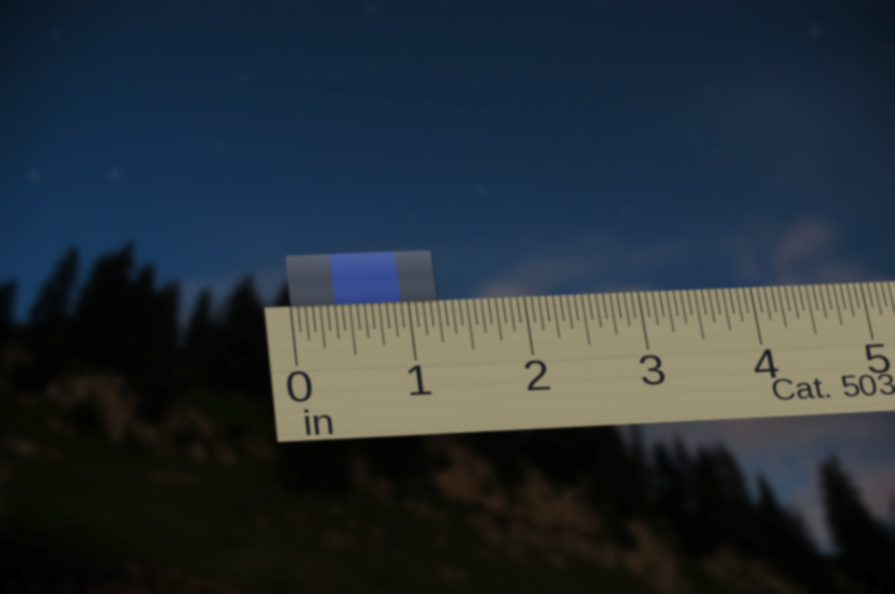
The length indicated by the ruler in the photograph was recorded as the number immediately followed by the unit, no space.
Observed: 1.25in
